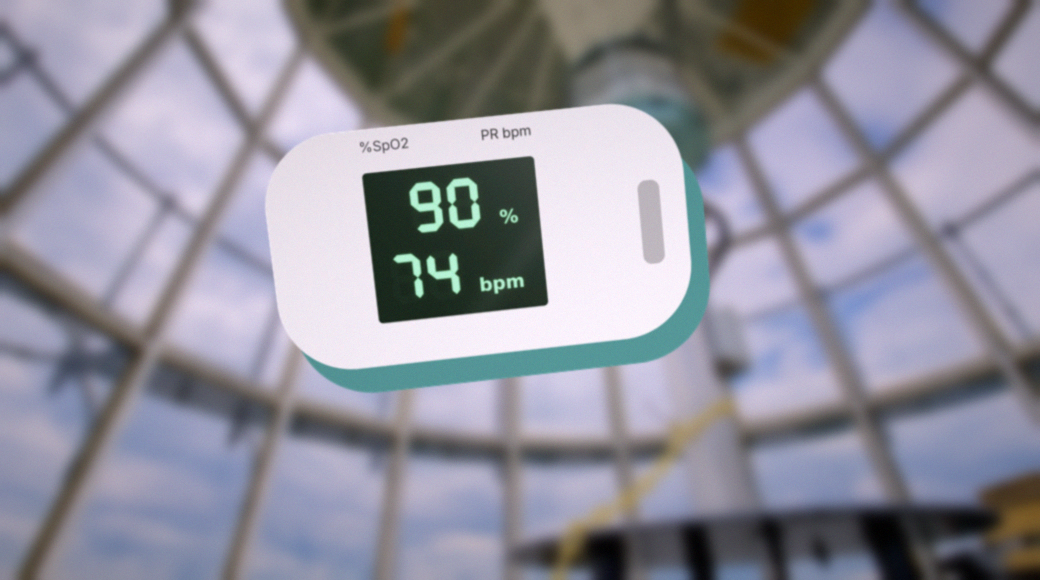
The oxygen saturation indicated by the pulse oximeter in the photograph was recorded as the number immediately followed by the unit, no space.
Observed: 90%
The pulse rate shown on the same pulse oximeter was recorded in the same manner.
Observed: 74bpm
